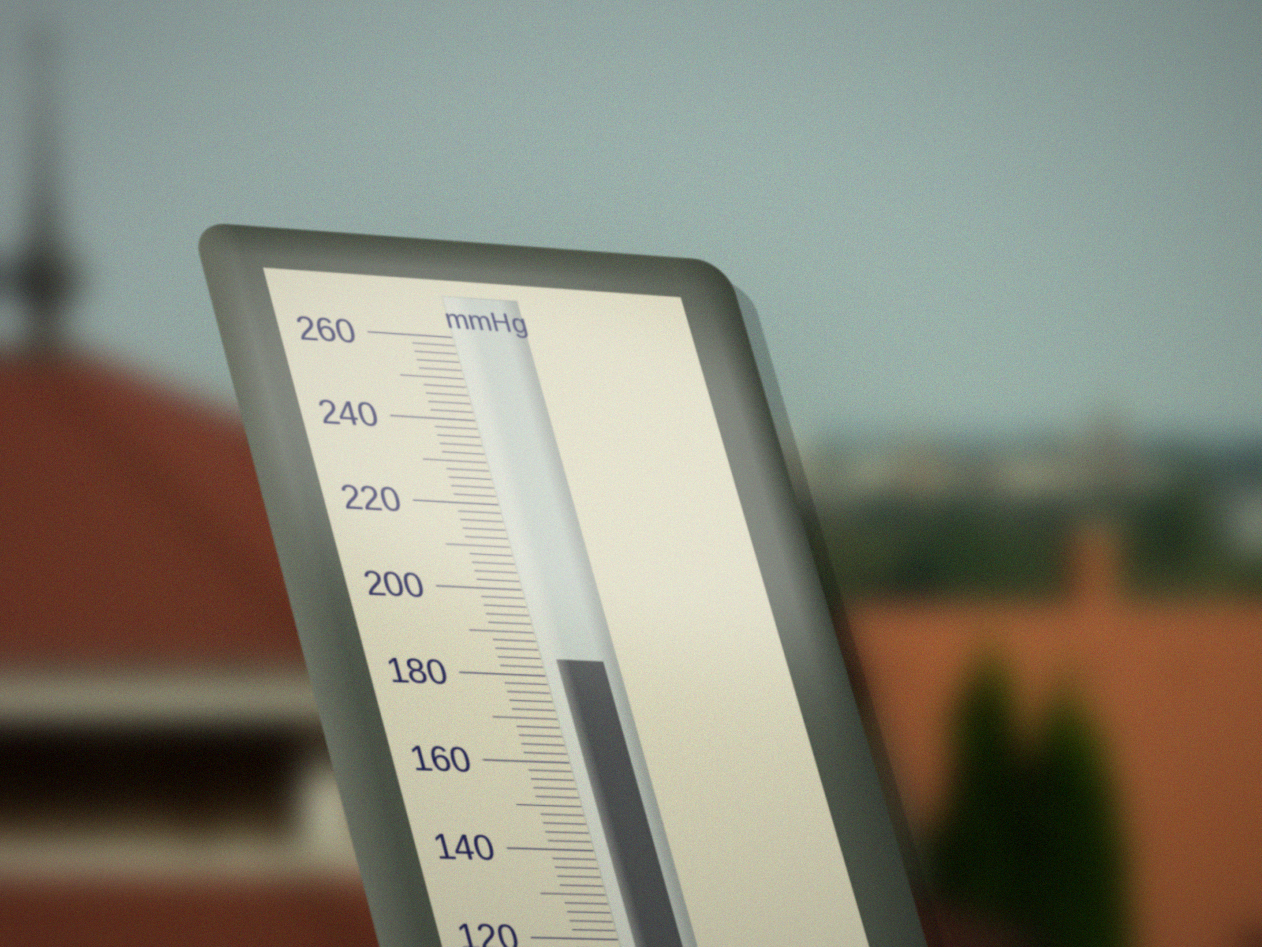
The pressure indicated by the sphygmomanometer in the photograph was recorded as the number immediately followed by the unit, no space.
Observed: 184mmHg
